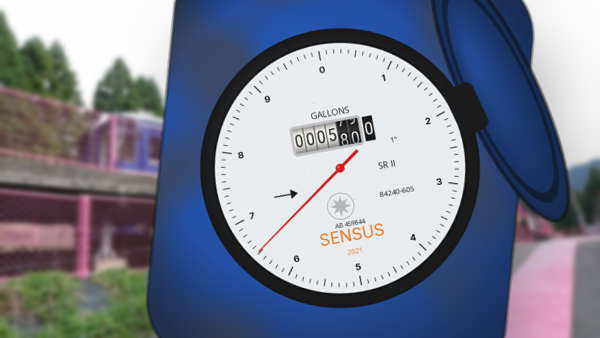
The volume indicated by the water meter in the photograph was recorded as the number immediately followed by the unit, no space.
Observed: 5796.5gal
